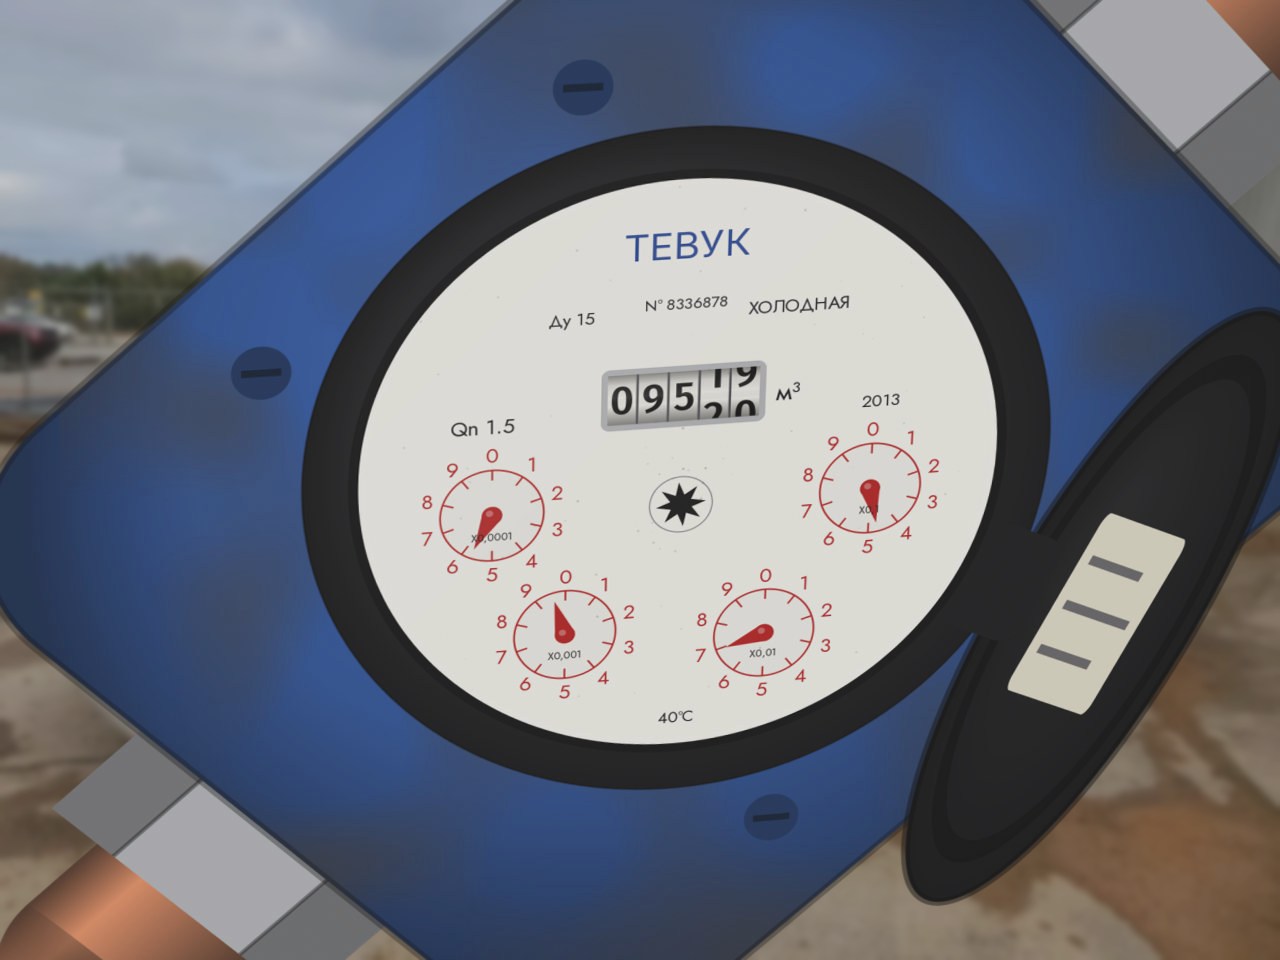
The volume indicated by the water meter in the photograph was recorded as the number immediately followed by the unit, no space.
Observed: 9519.4695m³
